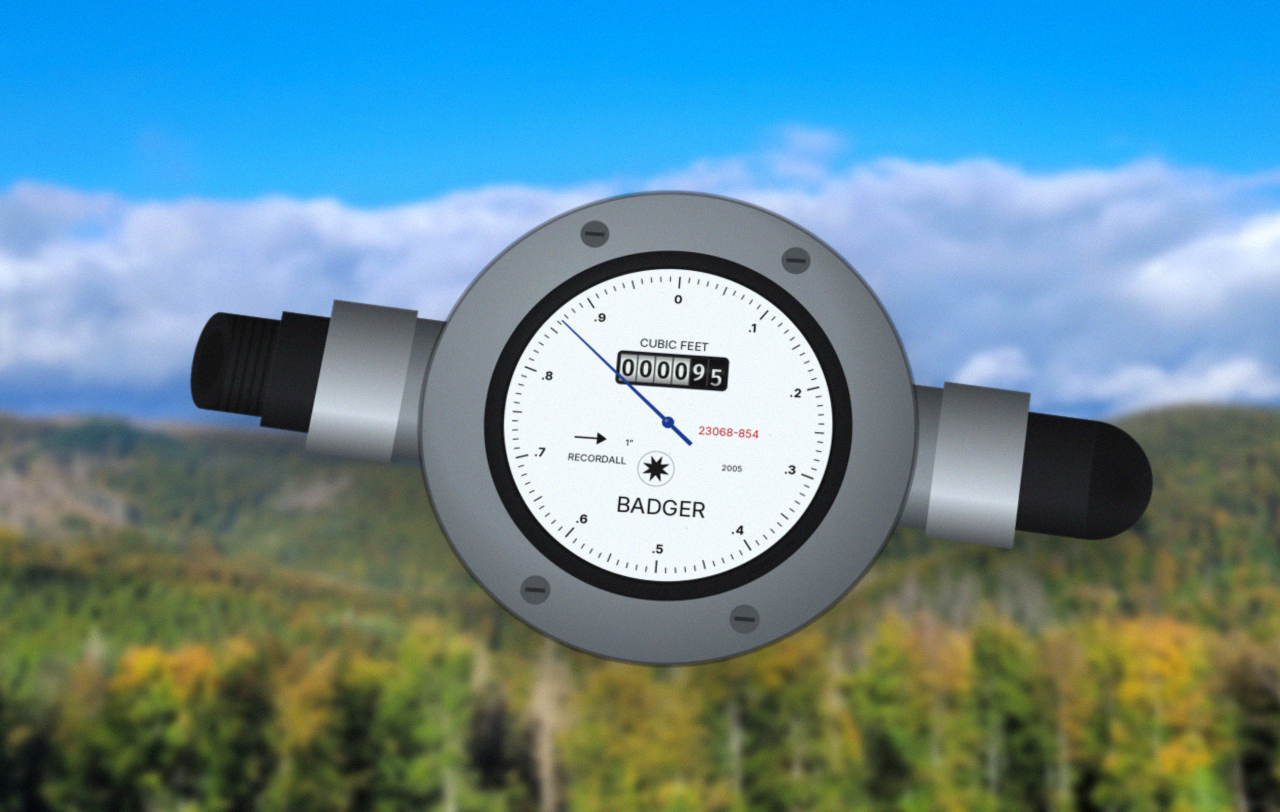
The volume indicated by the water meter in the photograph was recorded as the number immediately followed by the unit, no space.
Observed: 94.86ft³
